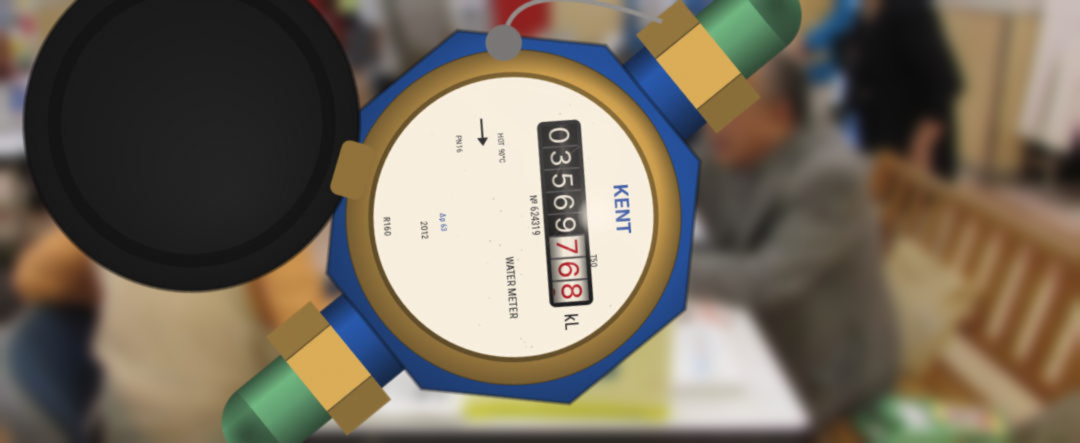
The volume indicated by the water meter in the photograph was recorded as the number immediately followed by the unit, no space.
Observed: 3569.768kL
